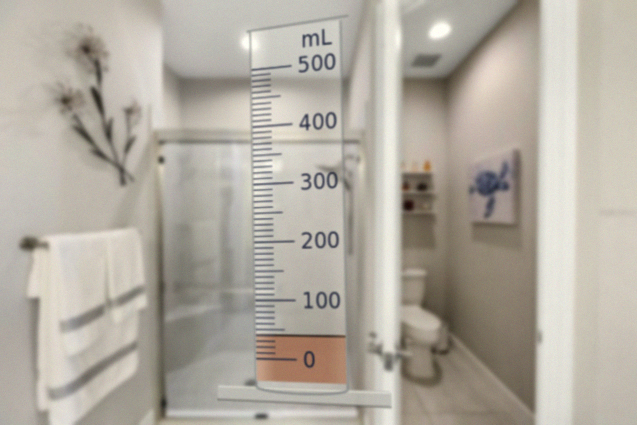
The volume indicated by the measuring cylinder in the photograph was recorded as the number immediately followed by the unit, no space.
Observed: 40mL
